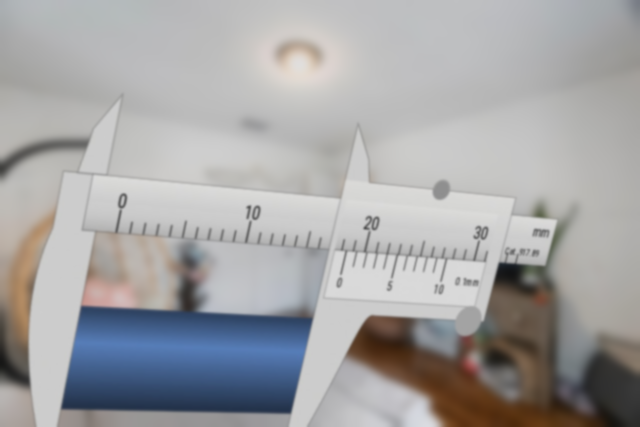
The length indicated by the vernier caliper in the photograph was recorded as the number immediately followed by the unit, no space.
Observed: 18.4mm
